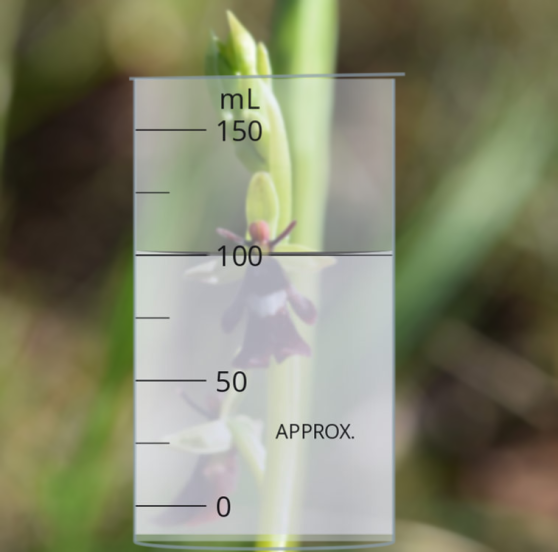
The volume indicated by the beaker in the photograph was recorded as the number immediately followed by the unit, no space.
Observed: 100mL
